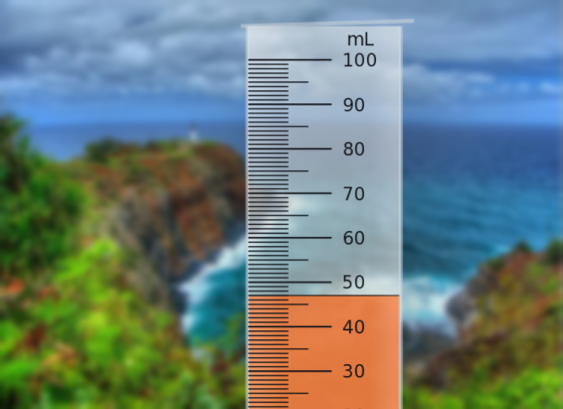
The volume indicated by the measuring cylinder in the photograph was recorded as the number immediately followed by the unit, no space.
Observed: 47mL
